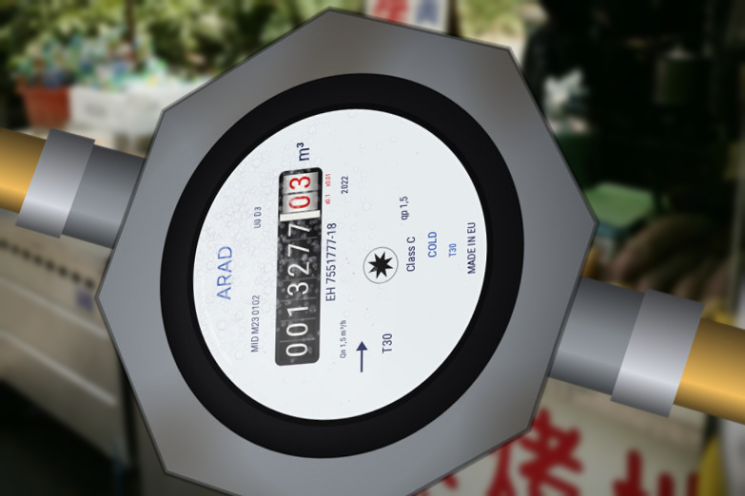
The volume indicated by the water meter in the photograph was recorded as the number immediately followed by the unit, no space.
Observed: 13277.03m³
